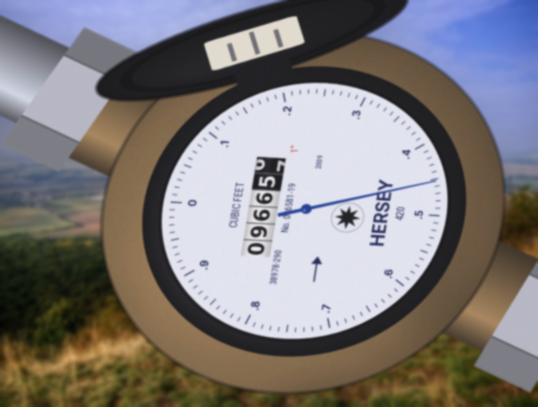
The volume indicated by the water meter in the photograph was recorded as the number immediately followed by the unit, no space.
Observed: 96656.45ft³
